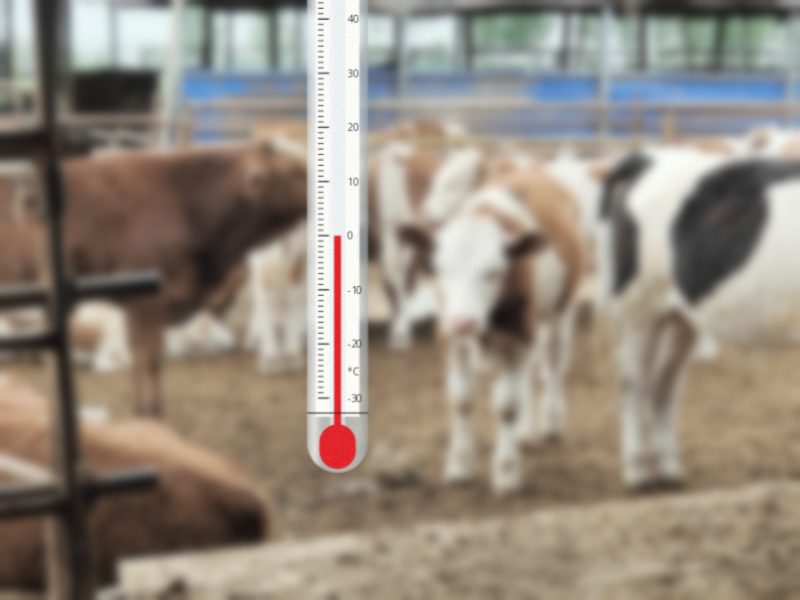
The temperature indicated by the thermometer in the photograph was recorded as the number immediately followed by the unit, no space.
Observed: 0°C
